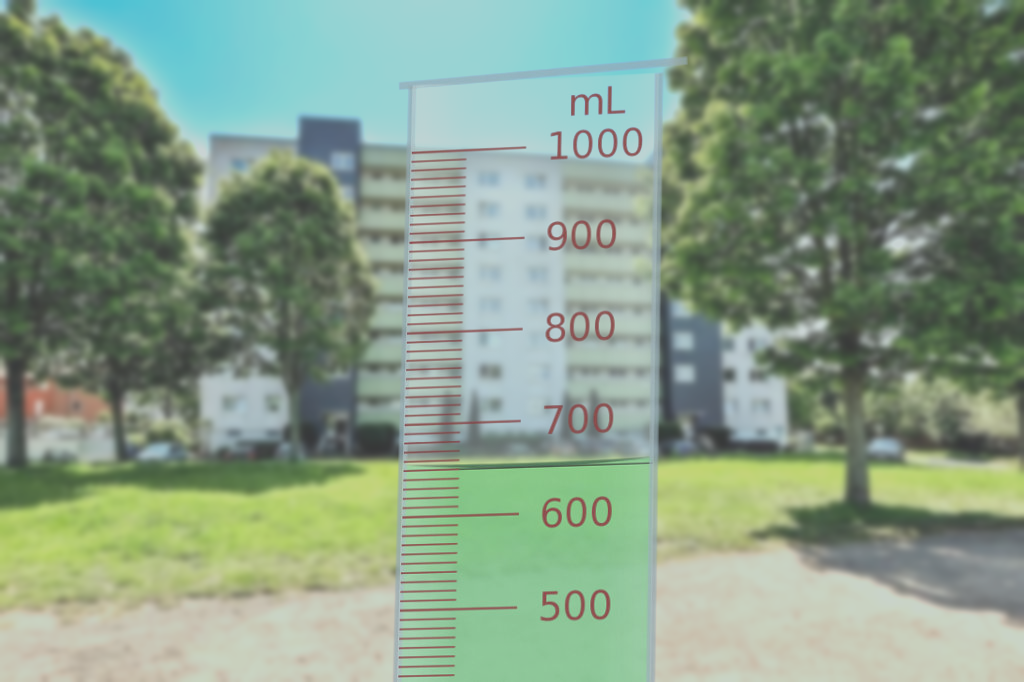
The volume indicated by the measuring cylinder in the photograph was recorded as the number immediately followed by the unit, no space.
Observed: 650mL
